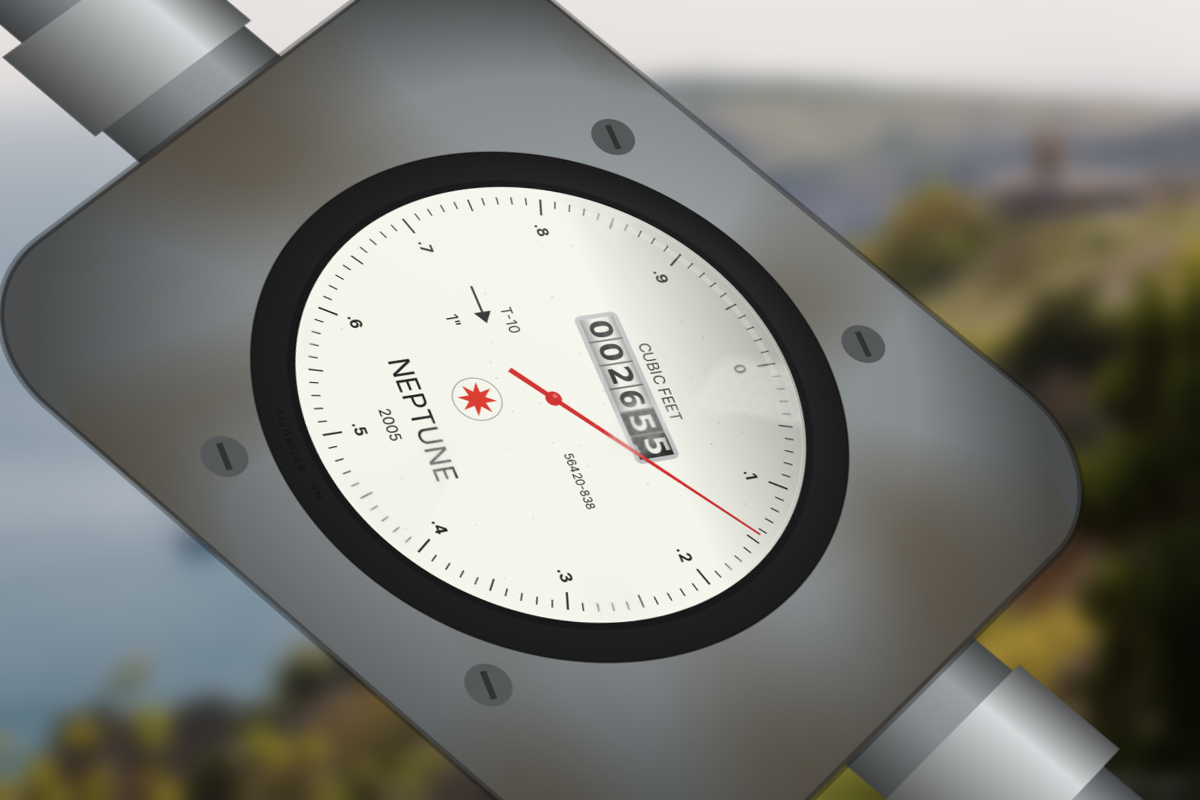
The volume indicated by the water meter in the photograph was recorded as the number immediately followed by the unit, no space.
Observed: 2655.14ft³
